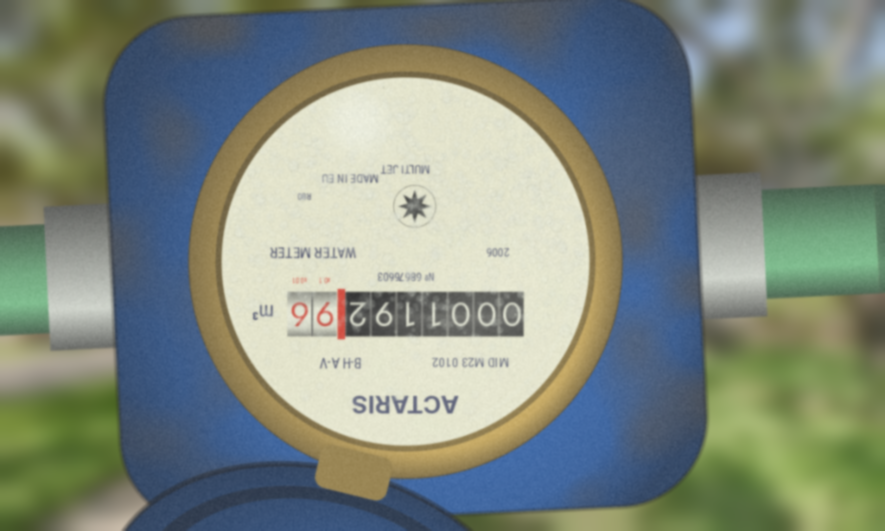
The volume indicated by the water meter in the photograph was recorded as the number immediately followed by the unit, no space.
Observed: 1192.96m³
